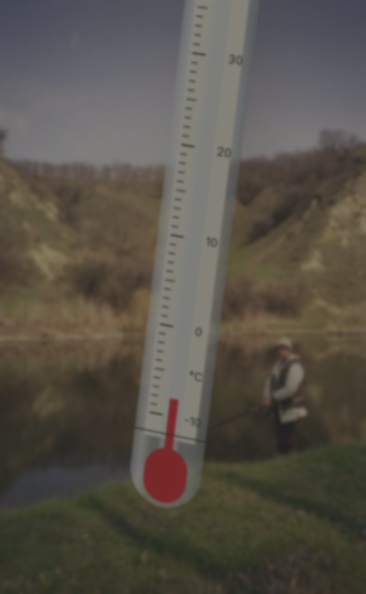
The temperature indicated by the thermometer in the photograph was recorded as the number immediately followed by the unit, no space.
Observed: -8°C
